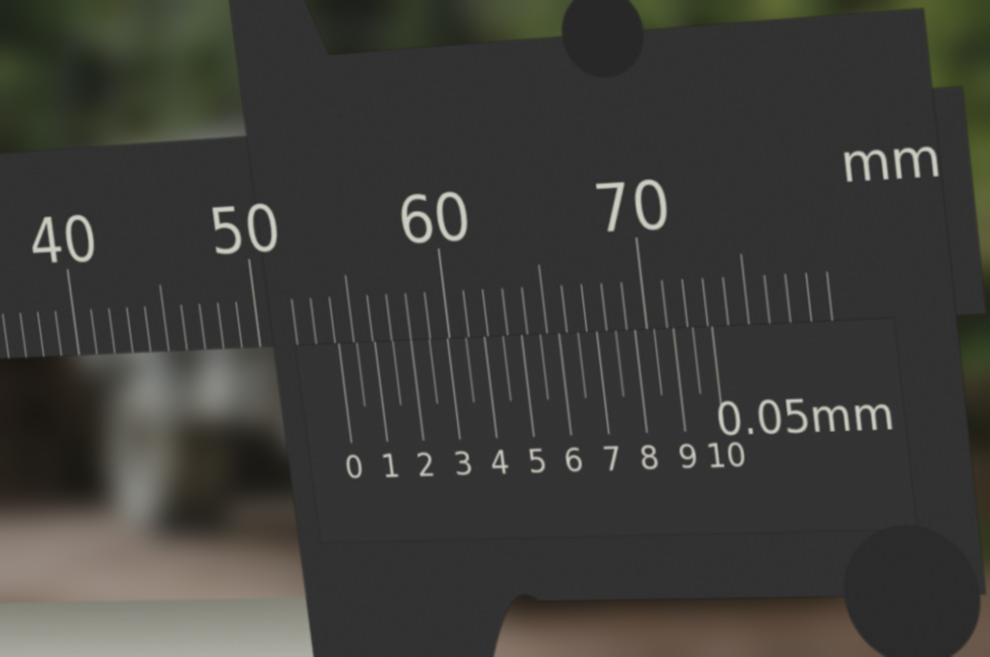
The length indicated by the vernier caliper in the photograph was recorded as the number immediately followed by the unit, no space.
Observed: 54.2mm
